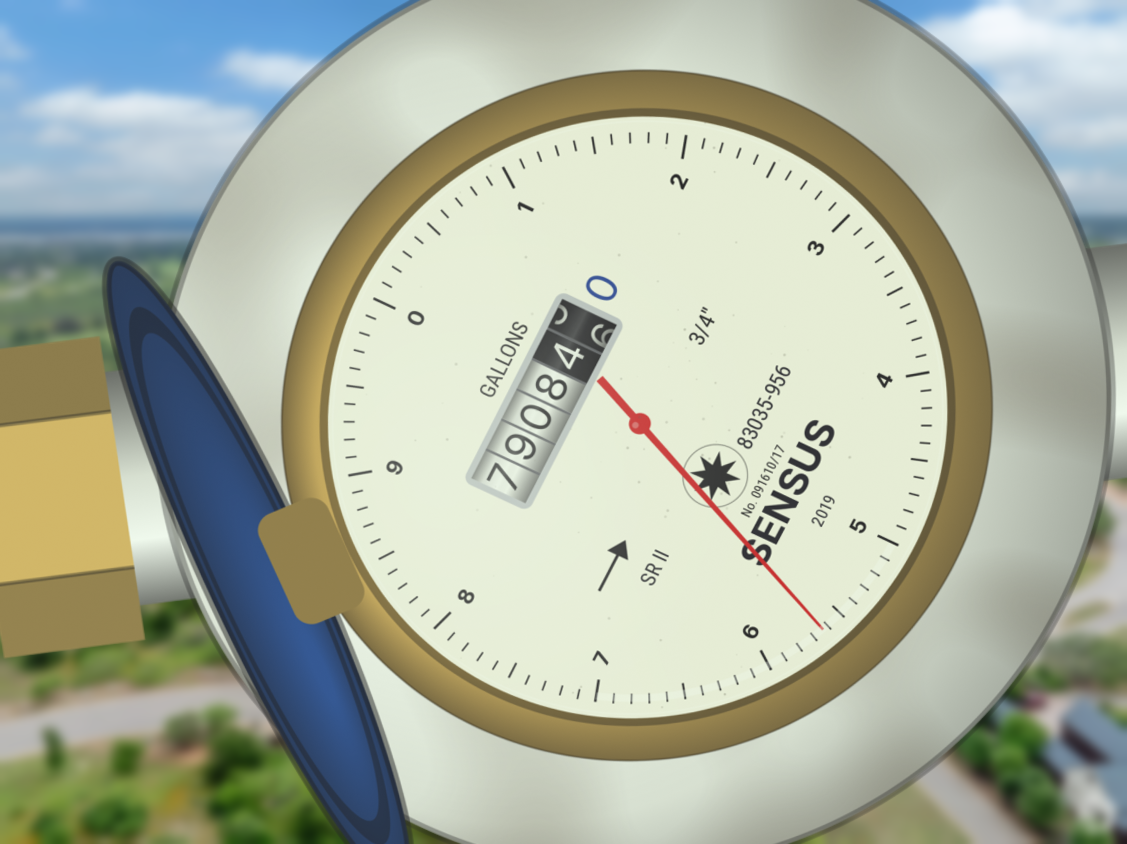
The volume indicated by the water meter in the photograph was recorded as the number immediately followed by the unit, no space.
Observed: 7908455.6gal
